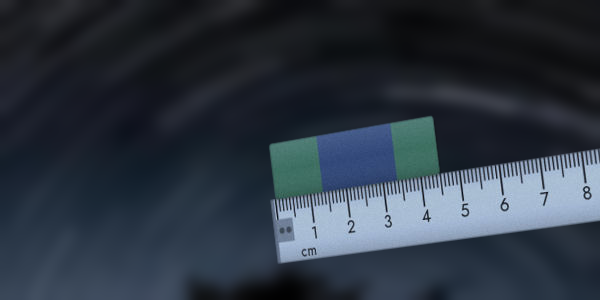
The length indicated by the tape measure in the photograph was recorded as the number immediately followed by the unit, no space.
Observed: 4.5cm
